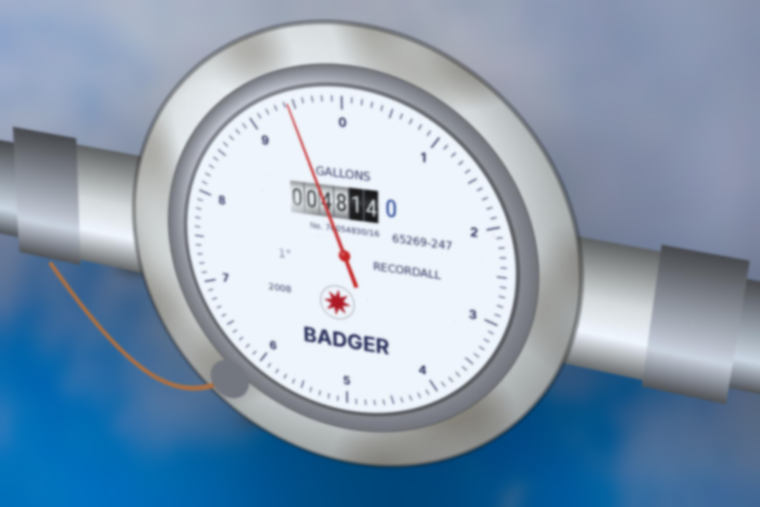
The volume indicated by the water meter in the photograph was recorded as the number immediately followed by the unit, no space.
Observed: 48139.4gal
